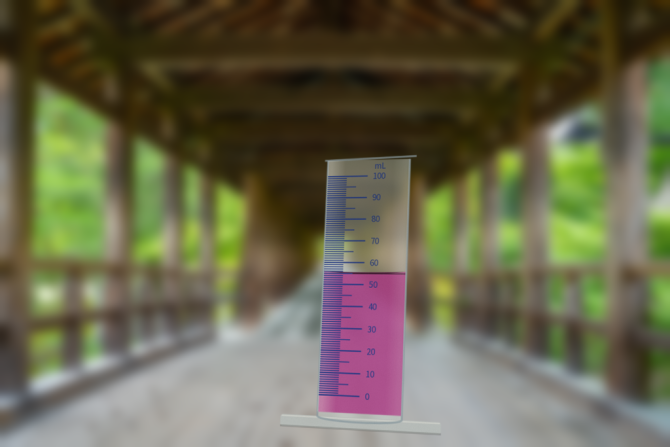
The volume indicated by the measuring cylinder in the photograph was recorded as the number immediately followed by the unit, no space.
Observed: 55mL
